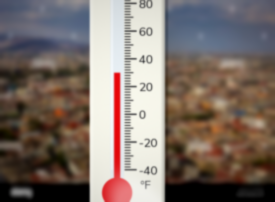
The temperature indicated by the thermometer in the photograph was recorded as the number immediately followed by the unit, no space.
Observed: 30°F
